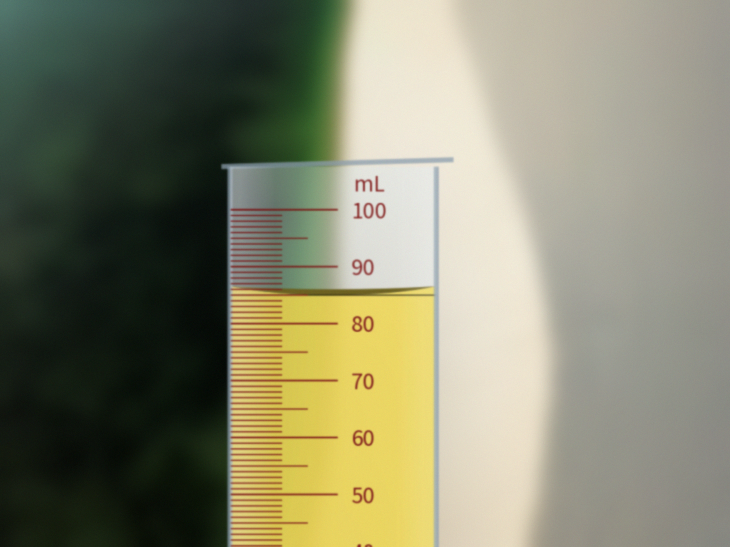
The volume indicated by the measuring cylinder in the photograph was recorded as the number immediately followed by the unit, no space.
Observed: 85mL
